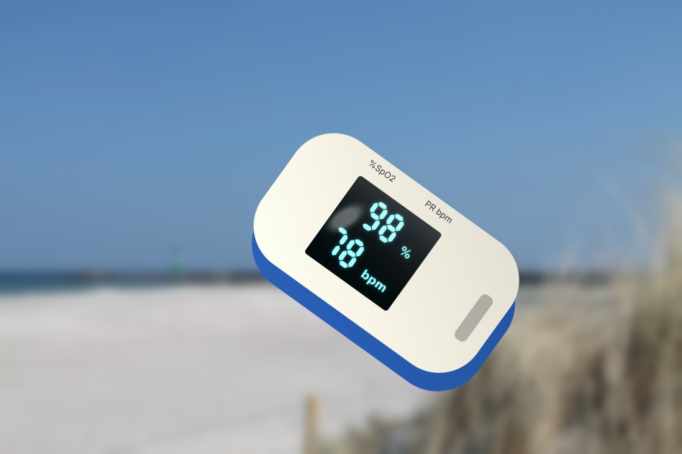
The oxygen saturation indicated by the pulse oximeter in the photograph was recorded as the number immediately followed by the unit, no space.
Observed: 98%
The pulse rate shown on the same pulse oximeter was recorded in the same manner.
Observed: 78bpm
